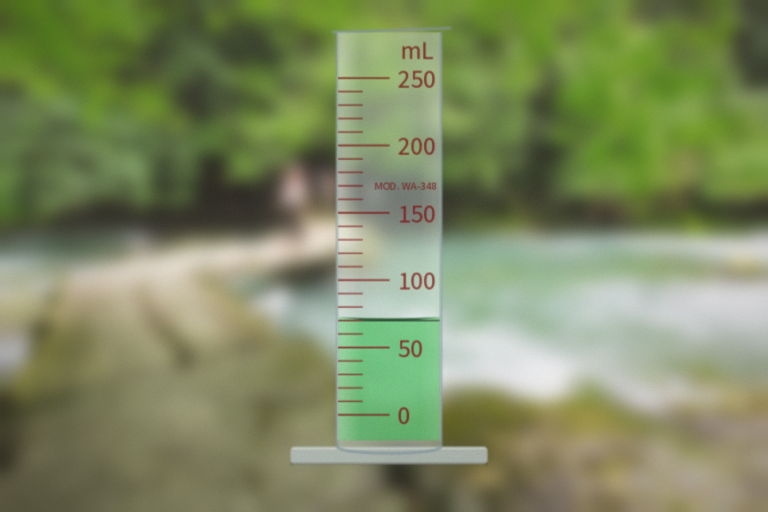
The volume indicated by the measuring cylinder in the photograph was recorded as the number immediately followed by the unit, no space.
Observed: 70mL
